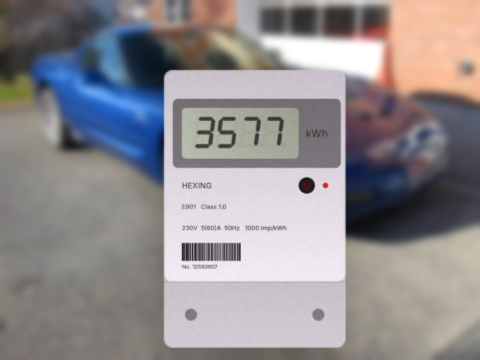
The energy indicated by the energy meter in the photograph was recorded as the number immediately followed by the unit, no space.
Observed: 3577kWh
